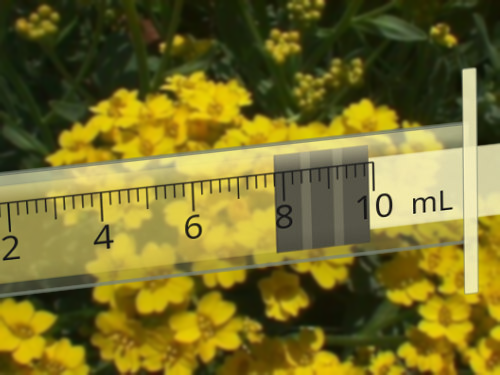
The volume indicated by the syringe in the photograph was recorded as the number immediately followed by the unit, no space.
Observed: 7.8mL
